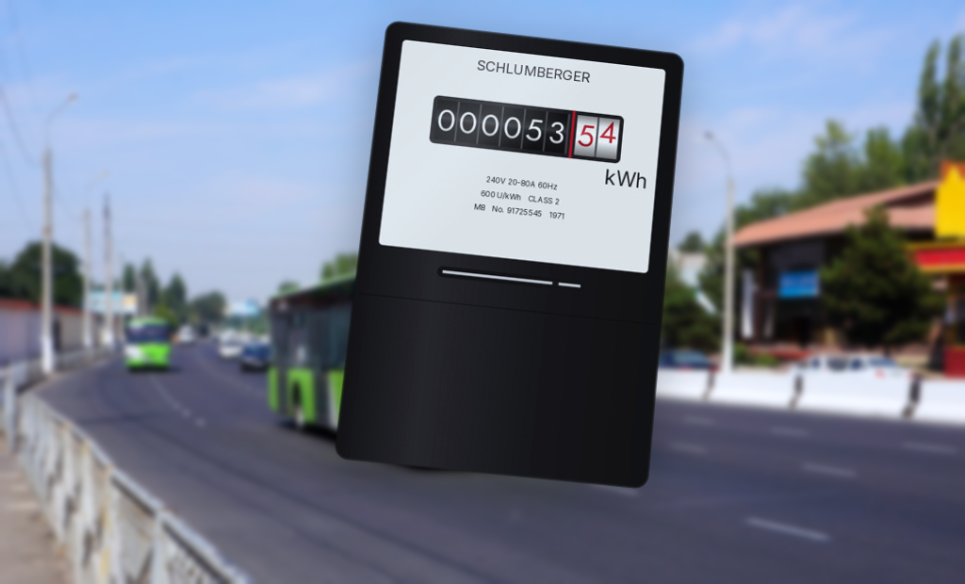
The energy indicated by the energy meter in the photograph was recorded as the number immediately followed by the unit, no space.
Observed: 53.54kWh
